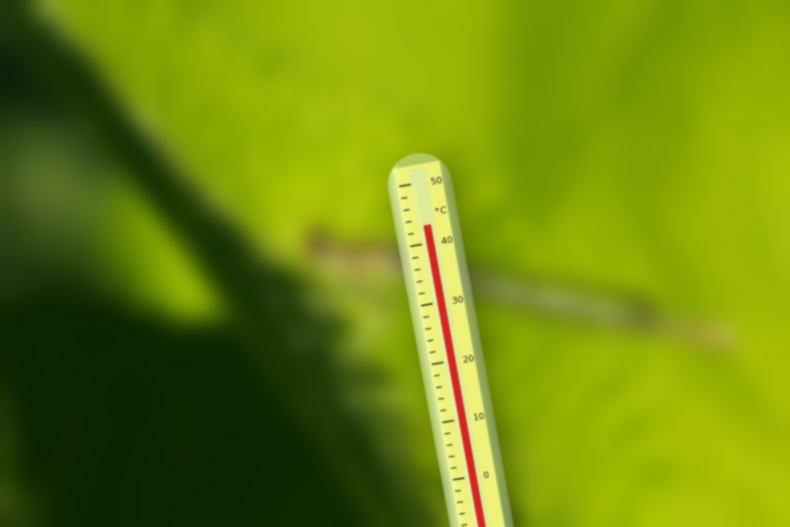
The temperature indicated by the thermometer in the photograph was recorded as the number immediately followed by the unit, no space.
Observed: 43°C
